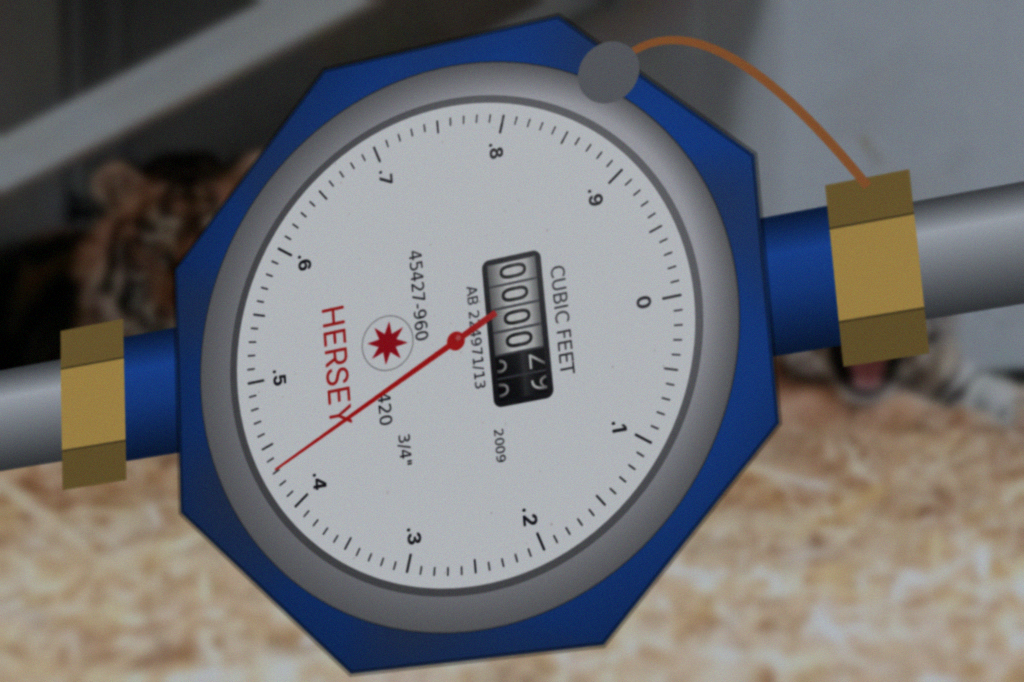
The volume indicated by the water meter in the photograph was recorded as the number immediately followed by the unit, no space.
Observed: 29.43ft³
